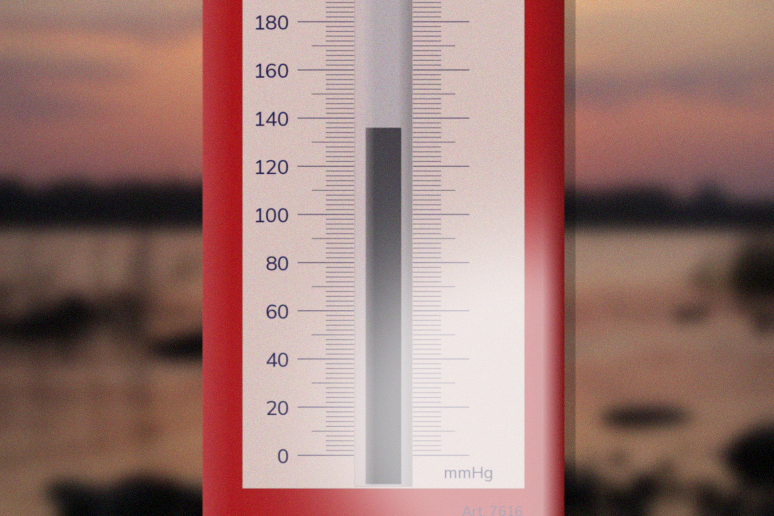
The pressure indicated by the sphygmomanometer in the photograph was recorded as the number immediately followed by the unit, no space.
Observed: 136mmHg
